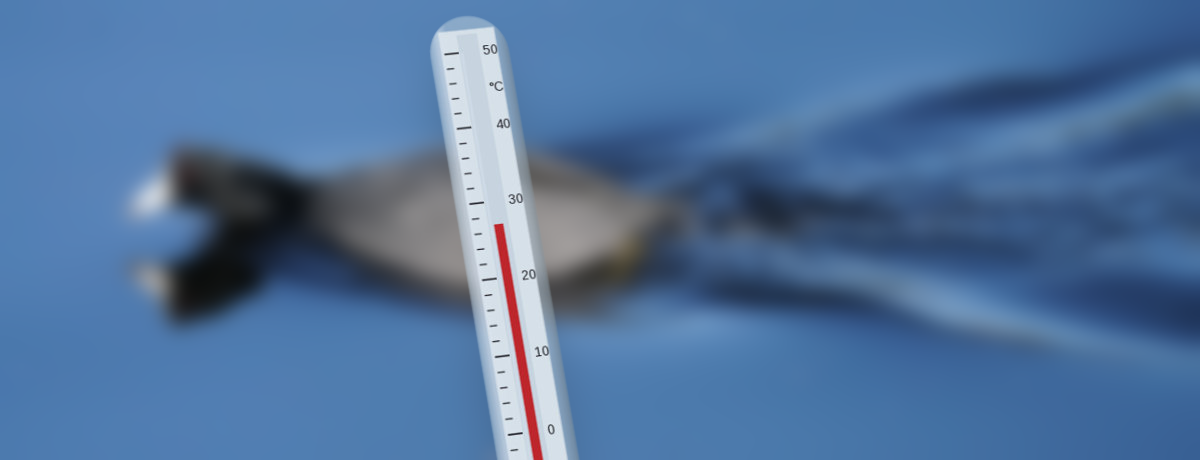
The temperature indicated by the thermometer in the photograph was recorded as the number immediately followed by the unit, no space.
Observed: 27°C
